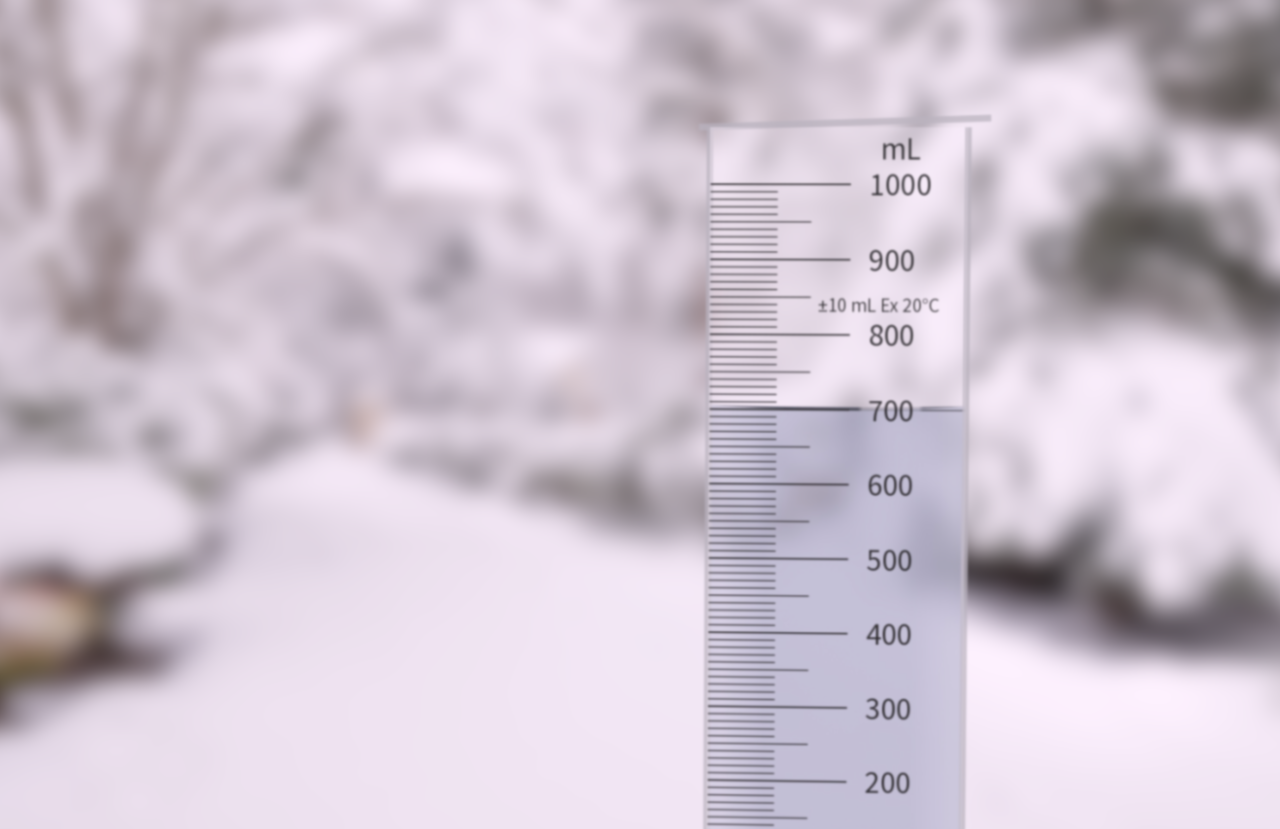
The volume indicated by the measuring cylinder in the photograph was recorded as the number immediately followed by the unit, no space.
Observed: 700mL
